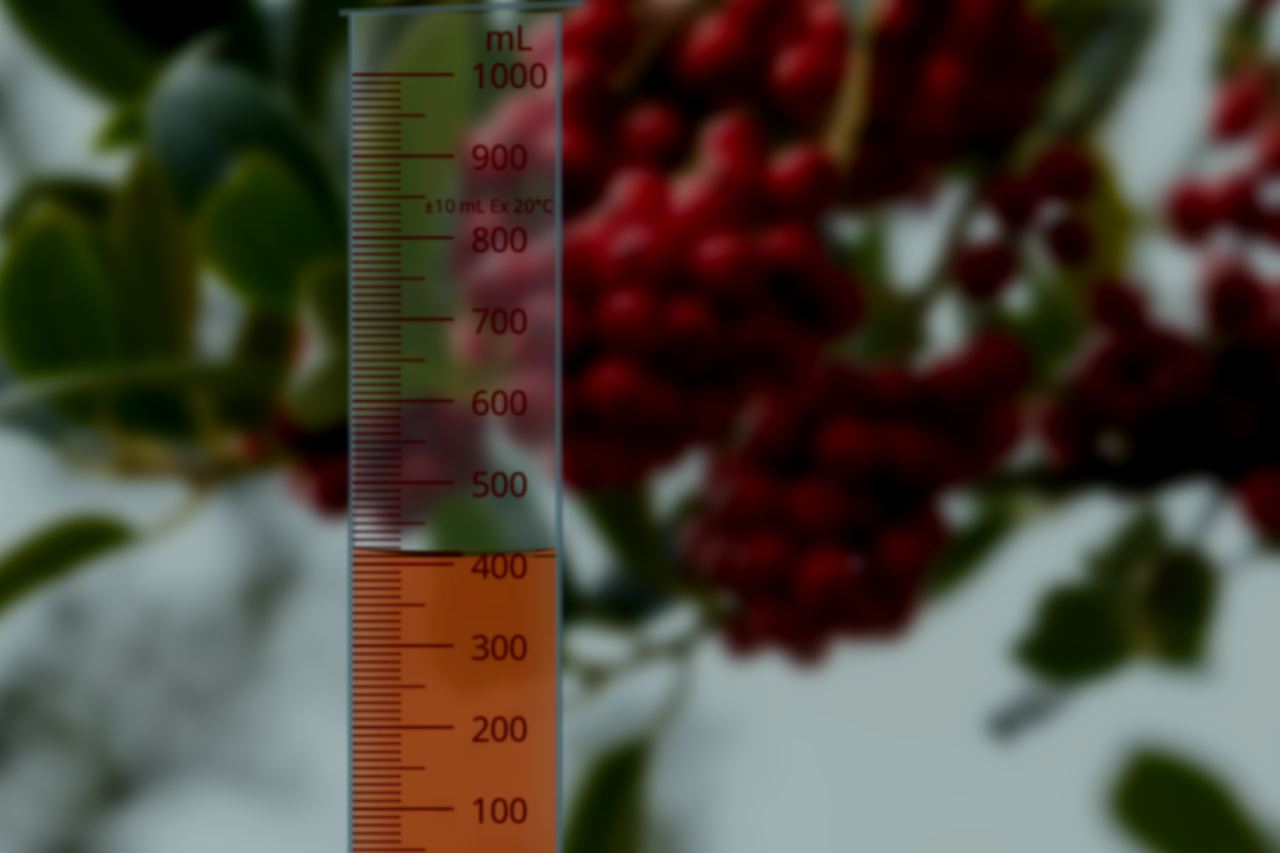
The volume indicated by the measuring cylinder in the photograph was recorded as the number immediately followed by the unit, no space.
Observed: 410mL
